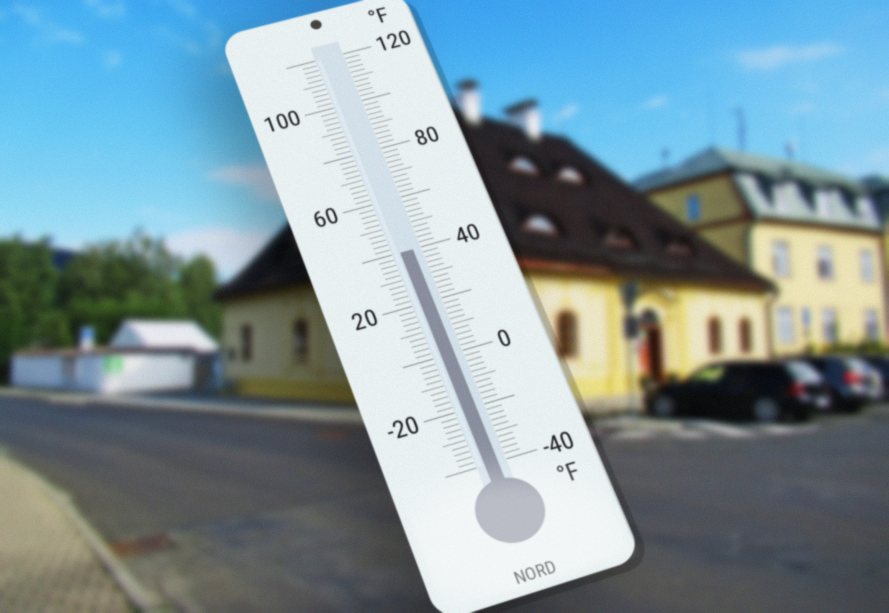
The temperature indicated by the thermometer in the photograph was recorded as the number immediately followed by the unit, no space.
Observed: 40°F
